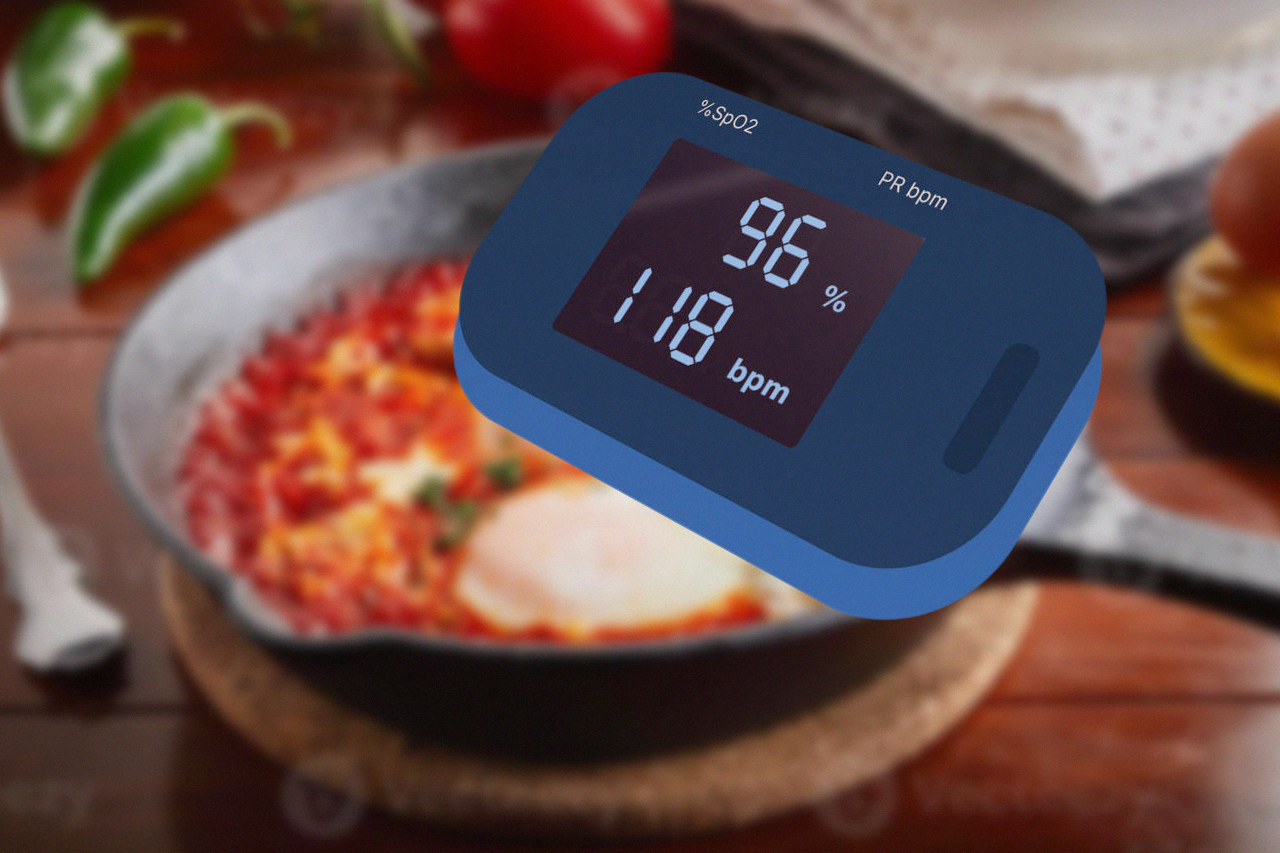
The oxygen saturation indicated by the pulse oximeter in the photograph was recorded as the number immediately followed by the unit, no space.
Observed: 96%
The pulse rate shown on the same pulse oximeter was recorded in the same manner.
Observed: 118bpm
